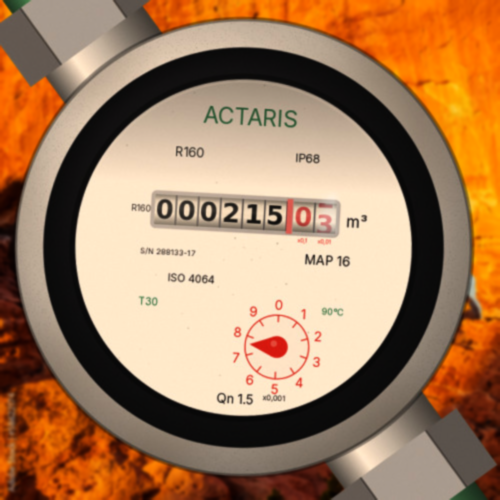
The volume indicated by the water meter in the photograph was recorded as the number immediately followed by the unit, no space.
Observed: 215.027m³
